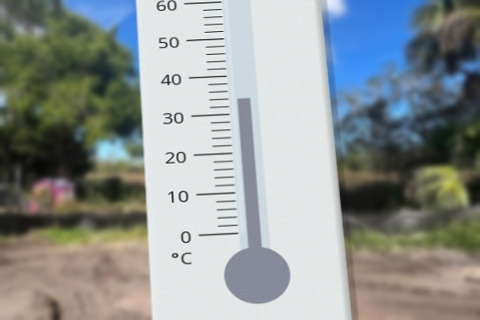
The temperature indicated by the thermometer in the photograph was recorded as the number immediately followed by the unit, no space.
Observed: 34°C
